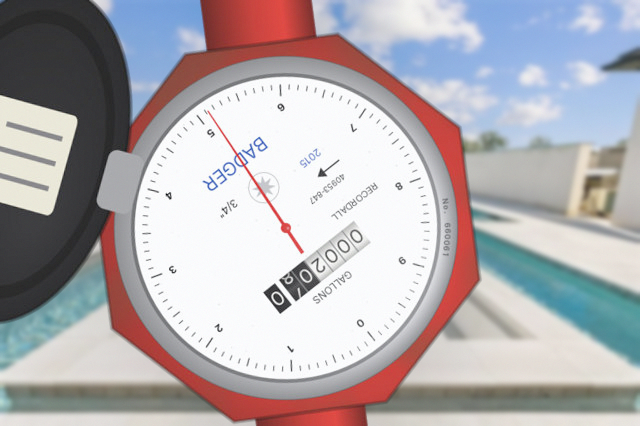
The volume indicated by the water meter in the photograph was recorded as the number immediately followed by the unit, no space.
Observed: 2075.1gal
